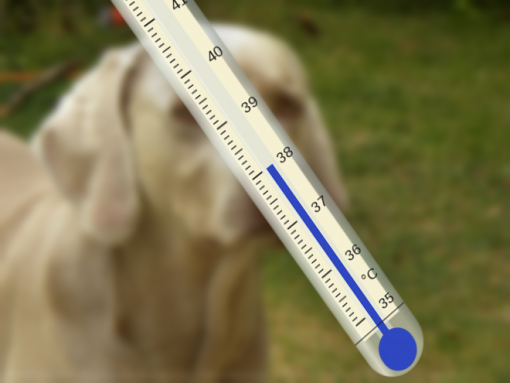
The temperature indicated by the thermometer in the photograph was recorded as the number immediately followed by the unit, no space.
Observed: 38°C
